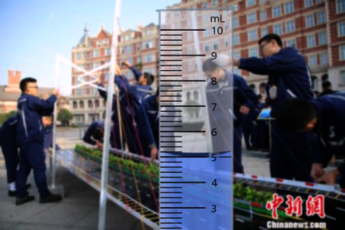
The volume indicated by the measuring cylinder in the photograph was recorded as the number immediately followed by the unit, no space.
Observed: 5mL
